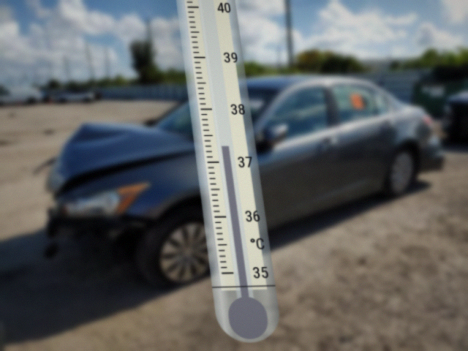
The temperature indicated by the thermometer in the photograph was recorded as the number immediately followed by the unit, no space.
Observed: 37.3°C
